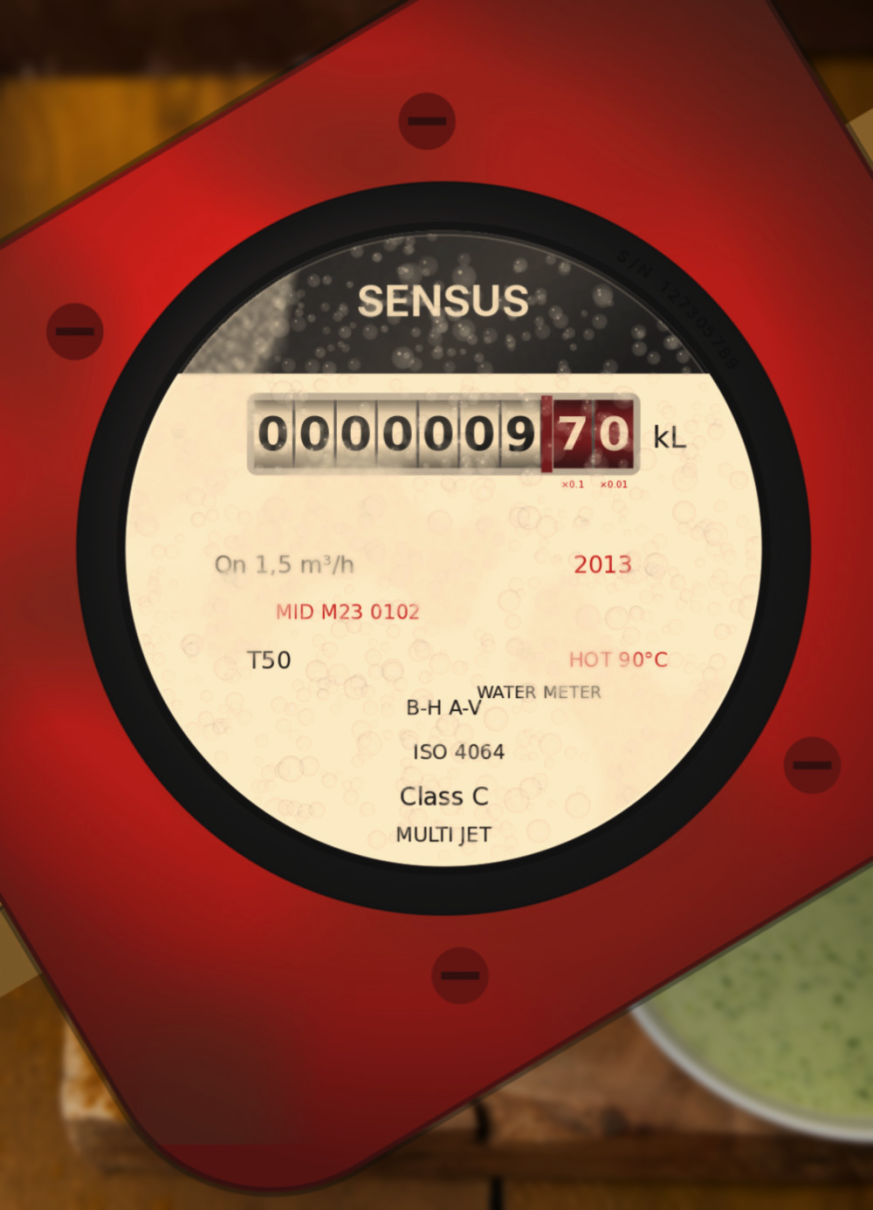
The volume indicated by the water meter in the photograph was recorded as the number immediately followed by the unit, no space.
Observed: 9.70kL
